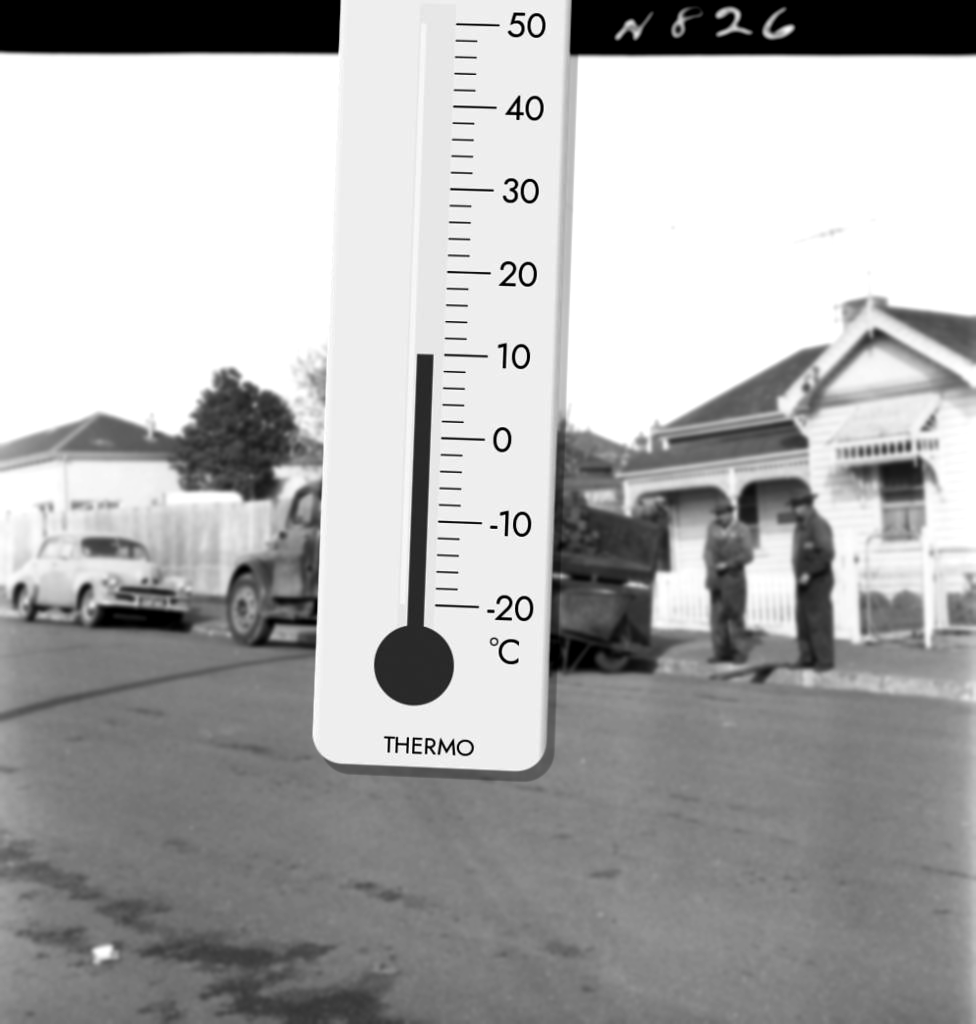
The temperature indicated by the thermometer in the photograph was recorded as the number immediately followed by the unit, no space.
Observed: 10°C
